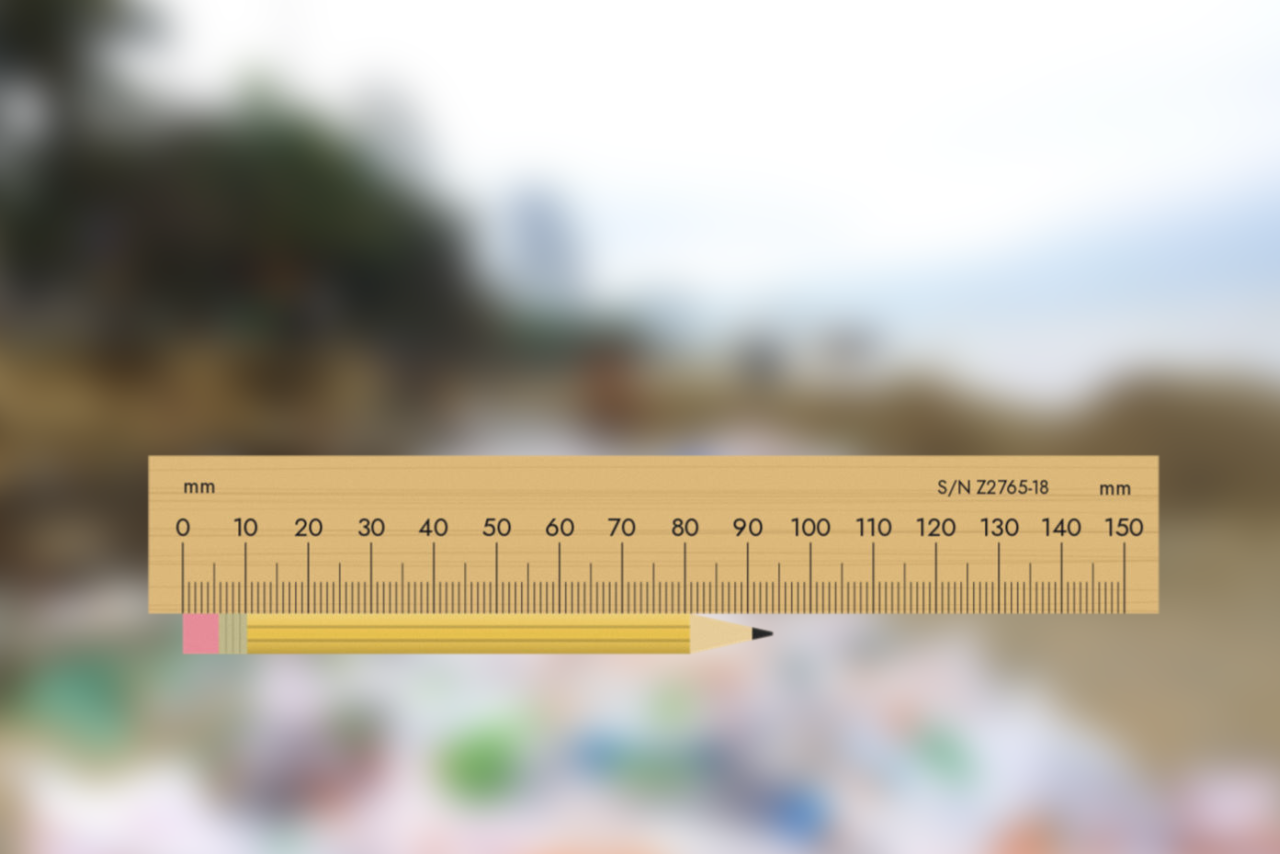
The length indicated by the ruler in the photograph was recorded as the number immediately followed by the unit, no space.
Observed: 94mm
